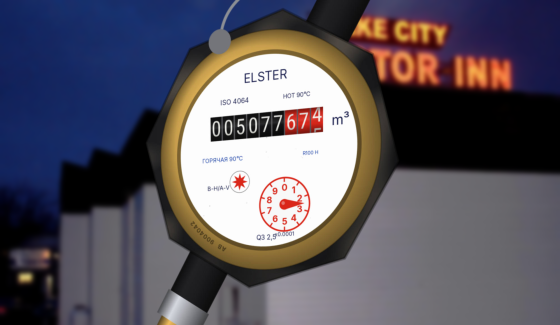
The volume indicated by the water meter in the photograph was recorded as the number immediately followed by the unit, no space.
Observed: 5077.6742m³
